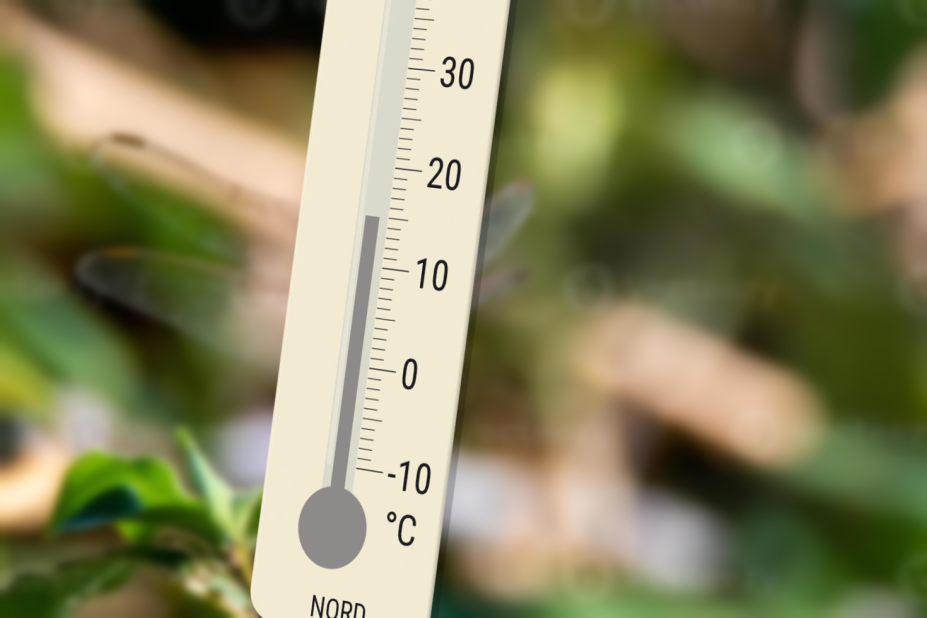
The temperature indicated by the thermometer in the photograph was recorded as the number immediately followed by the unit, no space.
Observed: 15°C
